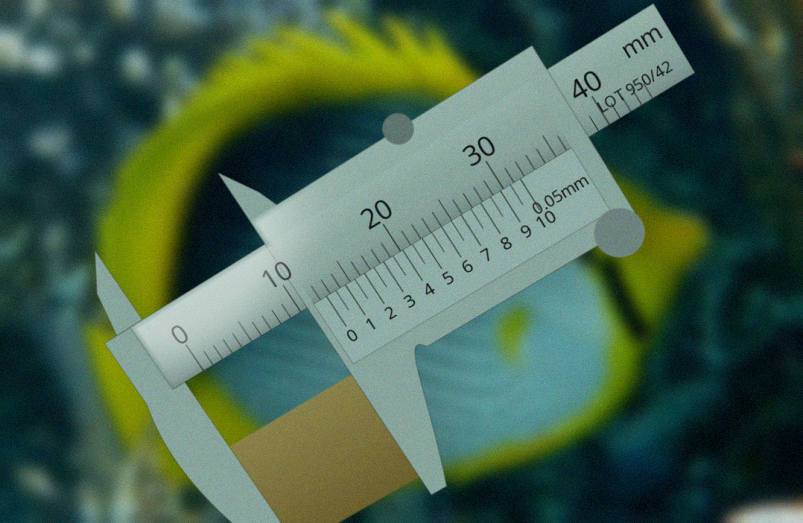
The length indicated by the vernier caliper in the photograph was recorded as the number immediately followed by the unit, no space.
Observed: 12.6mm
